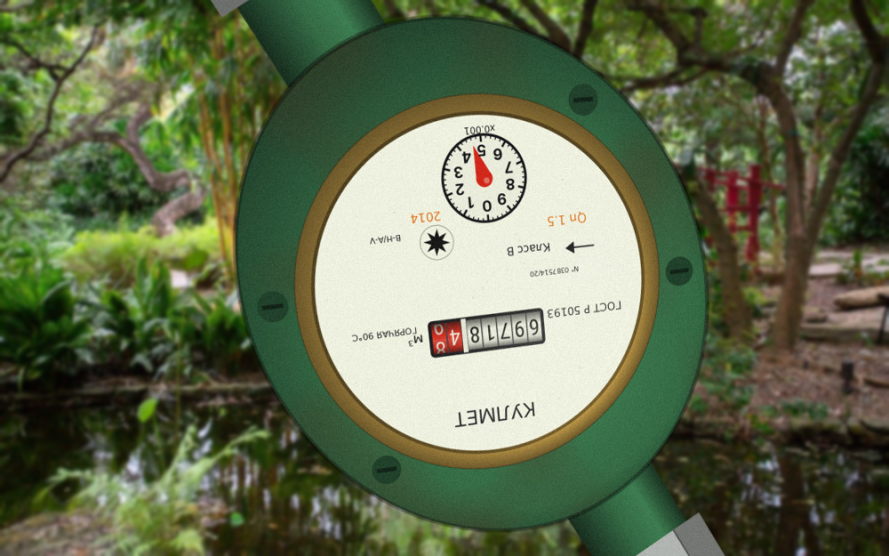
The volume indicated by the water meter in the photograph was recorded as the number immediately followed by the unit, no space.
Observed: 69718.484m³
